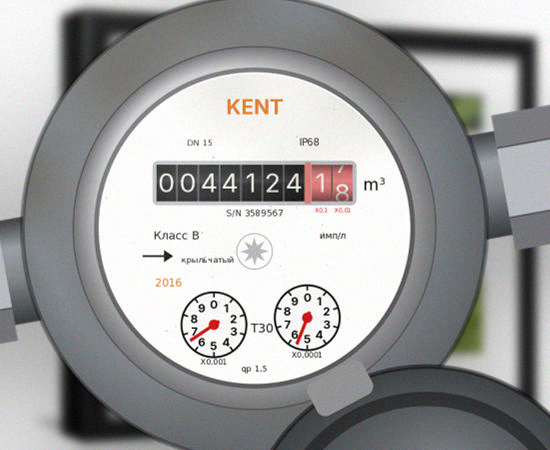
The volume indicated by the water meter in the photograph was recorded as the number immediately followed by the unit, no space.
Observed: 44124.1765m³
